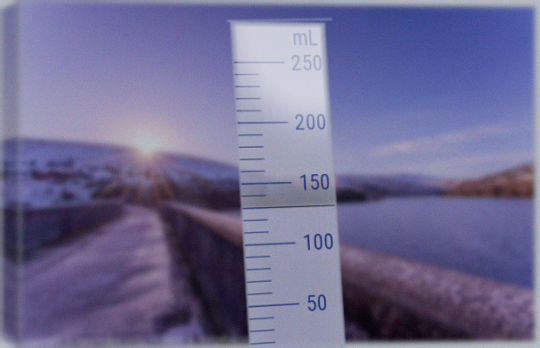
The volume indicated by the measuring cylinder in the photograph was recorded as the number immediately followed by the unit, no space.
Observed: 130mL
